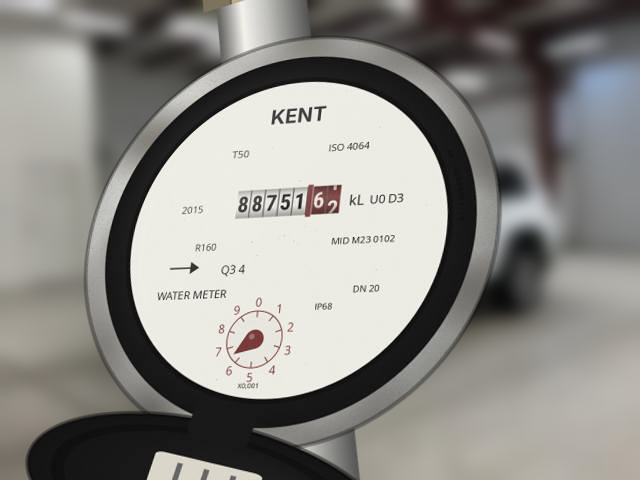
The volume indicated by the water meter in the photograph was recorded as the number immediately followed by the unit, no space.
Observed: 88751.616kL
